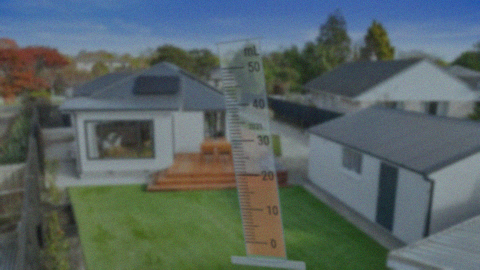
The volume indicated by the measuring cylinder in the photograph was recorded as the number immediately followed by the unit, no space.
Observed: 20mL
